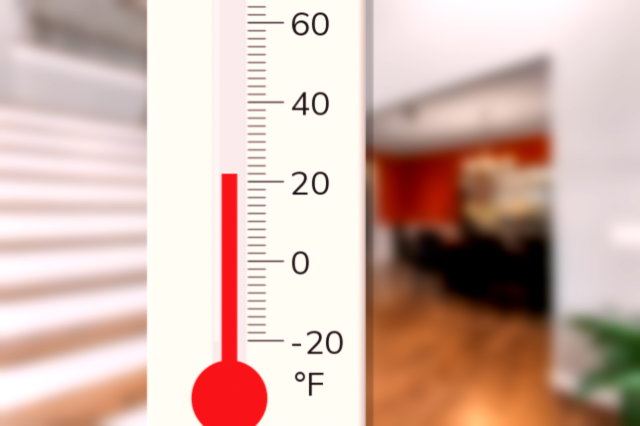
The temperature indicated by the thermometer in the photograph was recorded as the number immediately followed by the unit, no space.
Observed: 22°F
